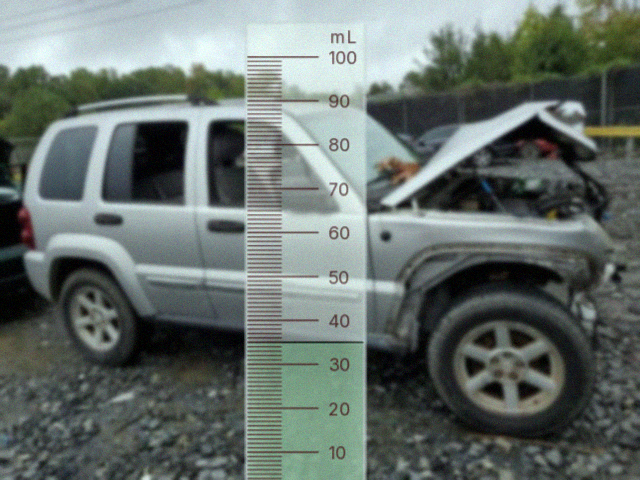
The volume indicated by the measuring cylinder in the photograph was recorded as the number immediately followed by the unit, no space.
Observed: 35mL
